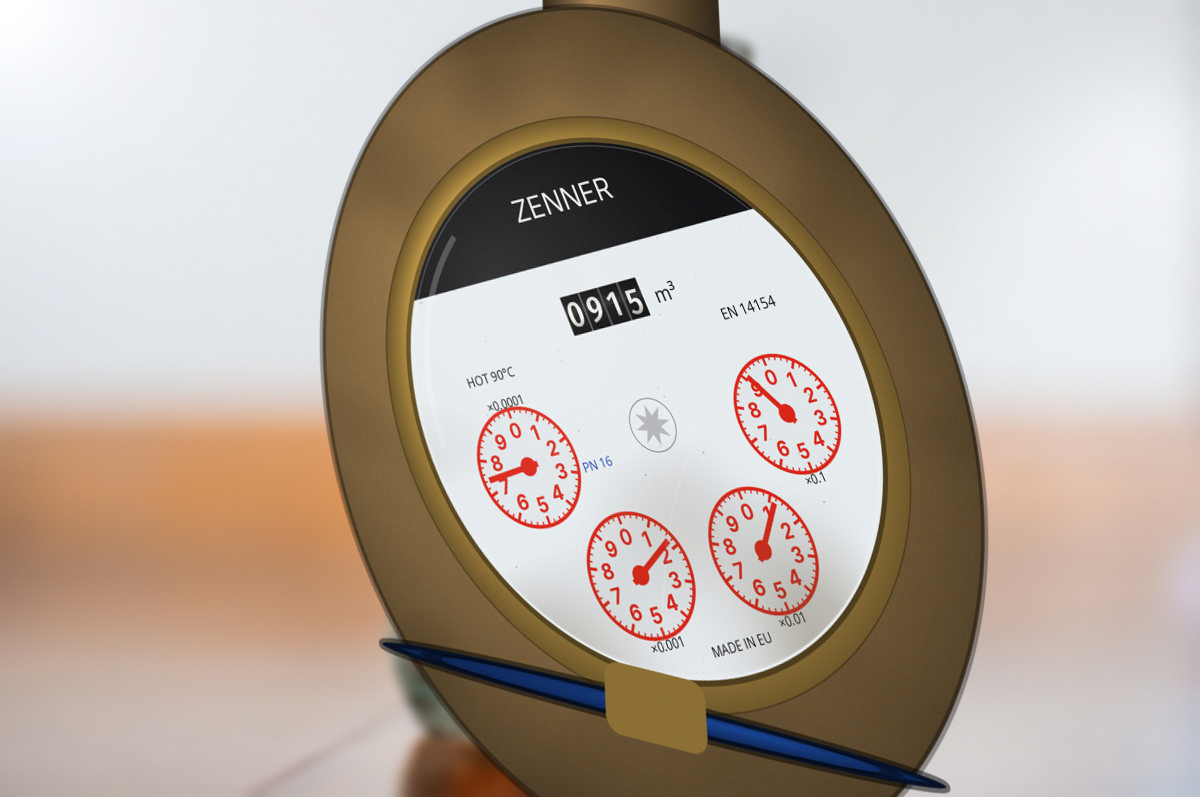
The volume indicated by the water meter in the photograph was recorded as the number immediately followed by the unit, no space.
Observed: 914.9117m³
